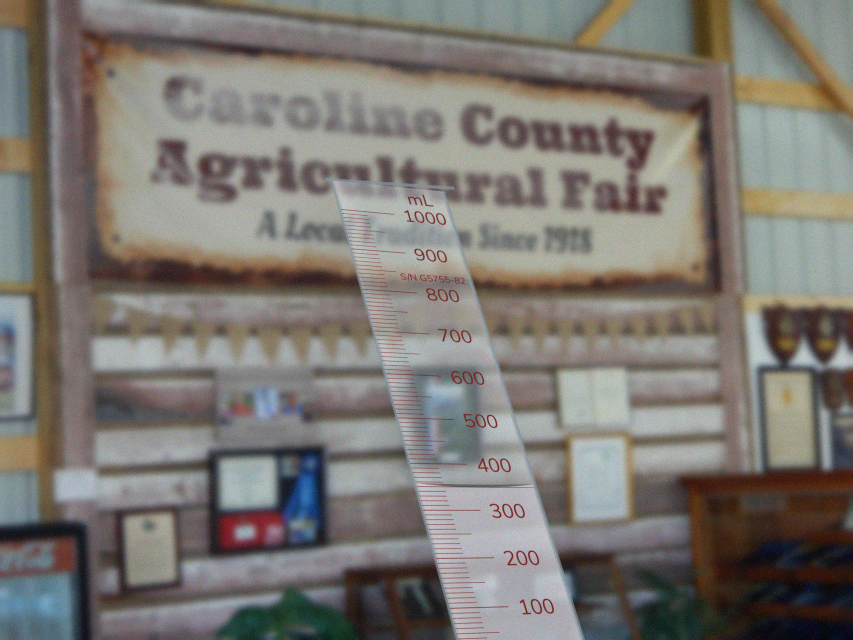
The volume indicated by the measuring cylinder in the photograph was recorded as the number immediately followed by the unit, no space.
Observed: 350mL
